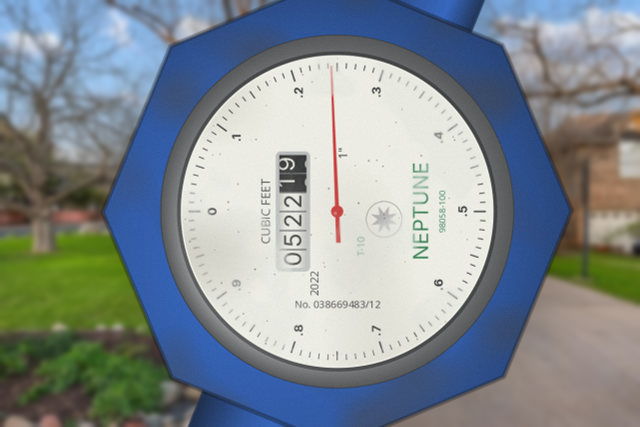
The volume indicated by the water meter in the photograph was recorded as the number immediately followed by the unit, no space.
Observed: 52219.24ft³
